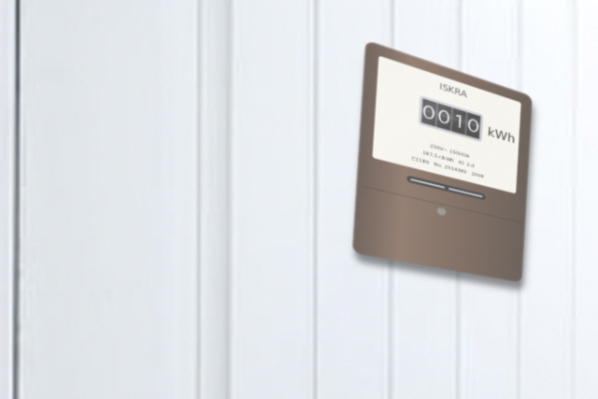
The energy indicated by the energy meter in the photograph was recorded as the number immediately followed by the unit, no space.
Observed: 10kWh
